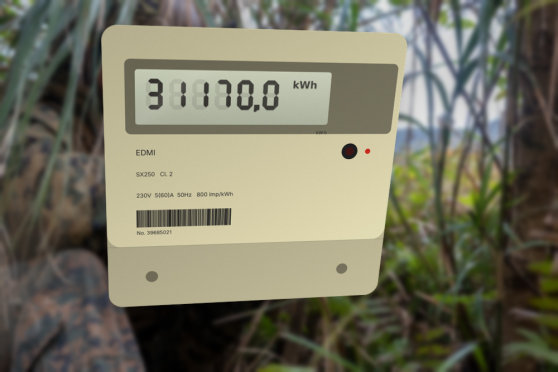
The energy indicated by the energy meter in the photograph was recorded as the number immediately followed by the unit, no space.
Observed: 31170.0kWh
